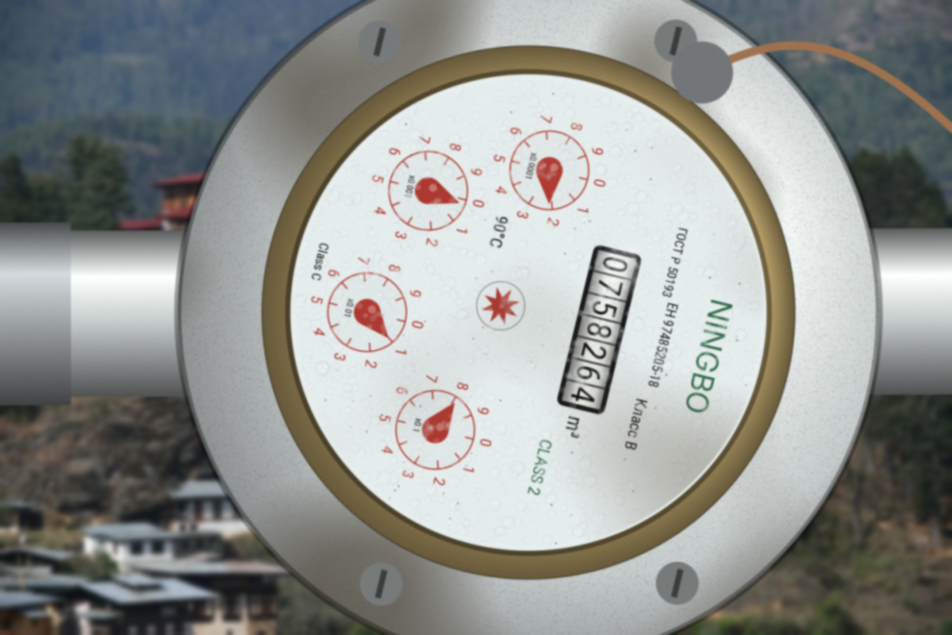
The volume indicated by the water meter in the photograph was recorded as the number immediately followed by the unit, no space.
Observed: 758264.8102m³
